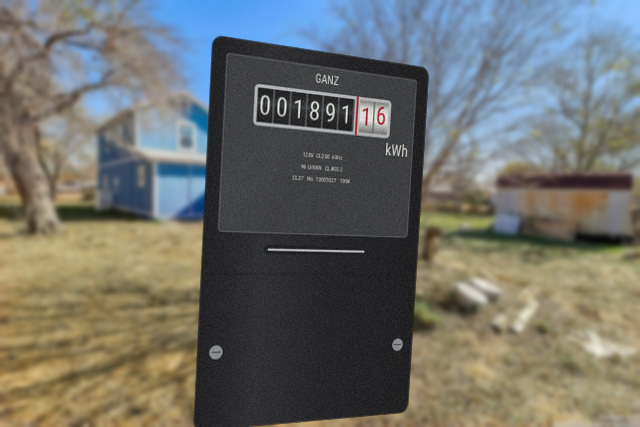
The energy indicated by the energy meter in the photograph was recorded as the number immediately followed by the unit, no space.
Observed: 1891.16kWh
